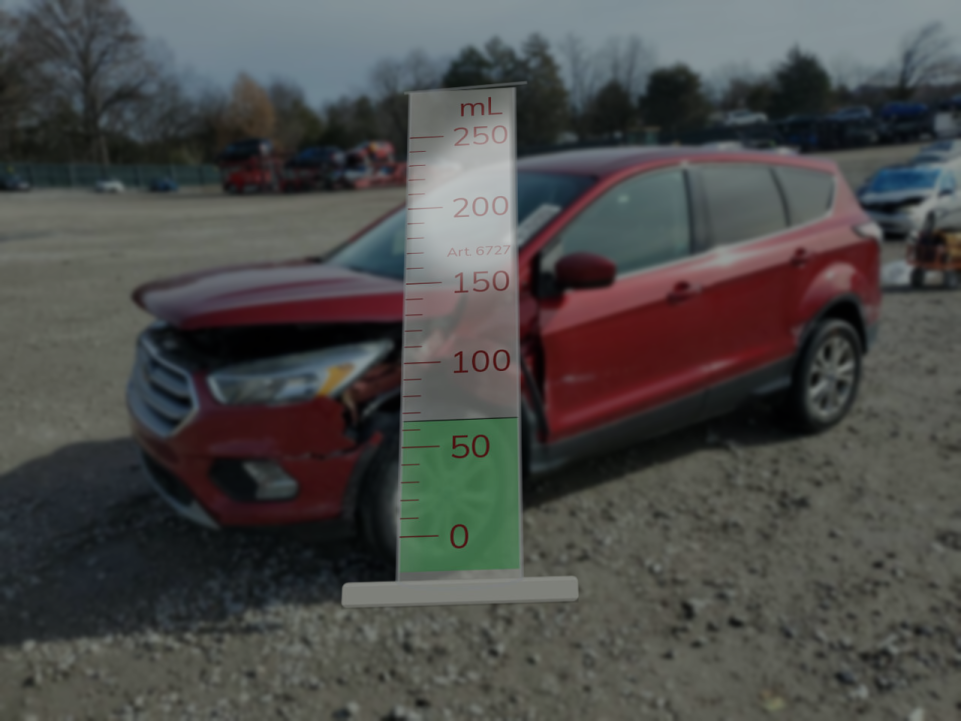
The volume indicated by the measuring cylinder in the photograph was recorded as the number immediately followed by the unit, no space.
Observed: 65mL
